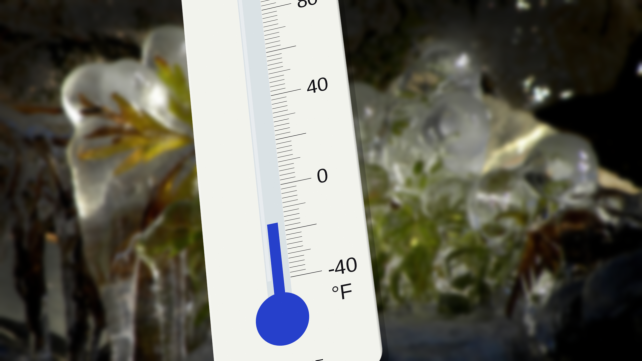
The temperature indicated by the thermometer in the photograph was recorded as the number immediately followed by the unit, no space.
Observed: -16°F
